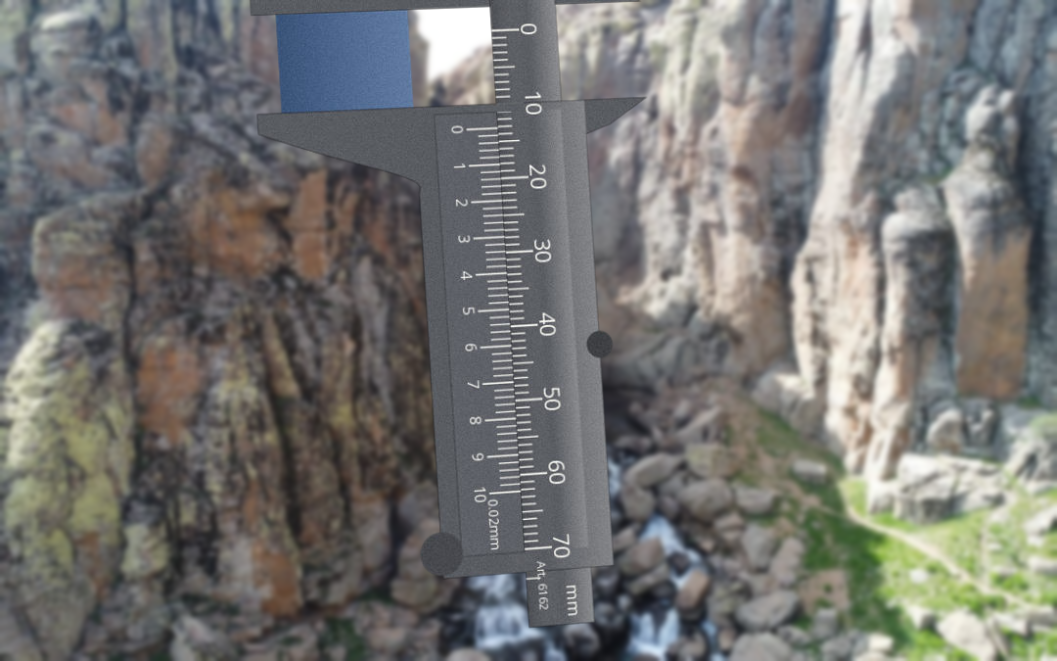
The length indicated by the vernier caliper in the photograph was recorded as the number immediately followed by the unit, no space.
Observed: 13.2mm
